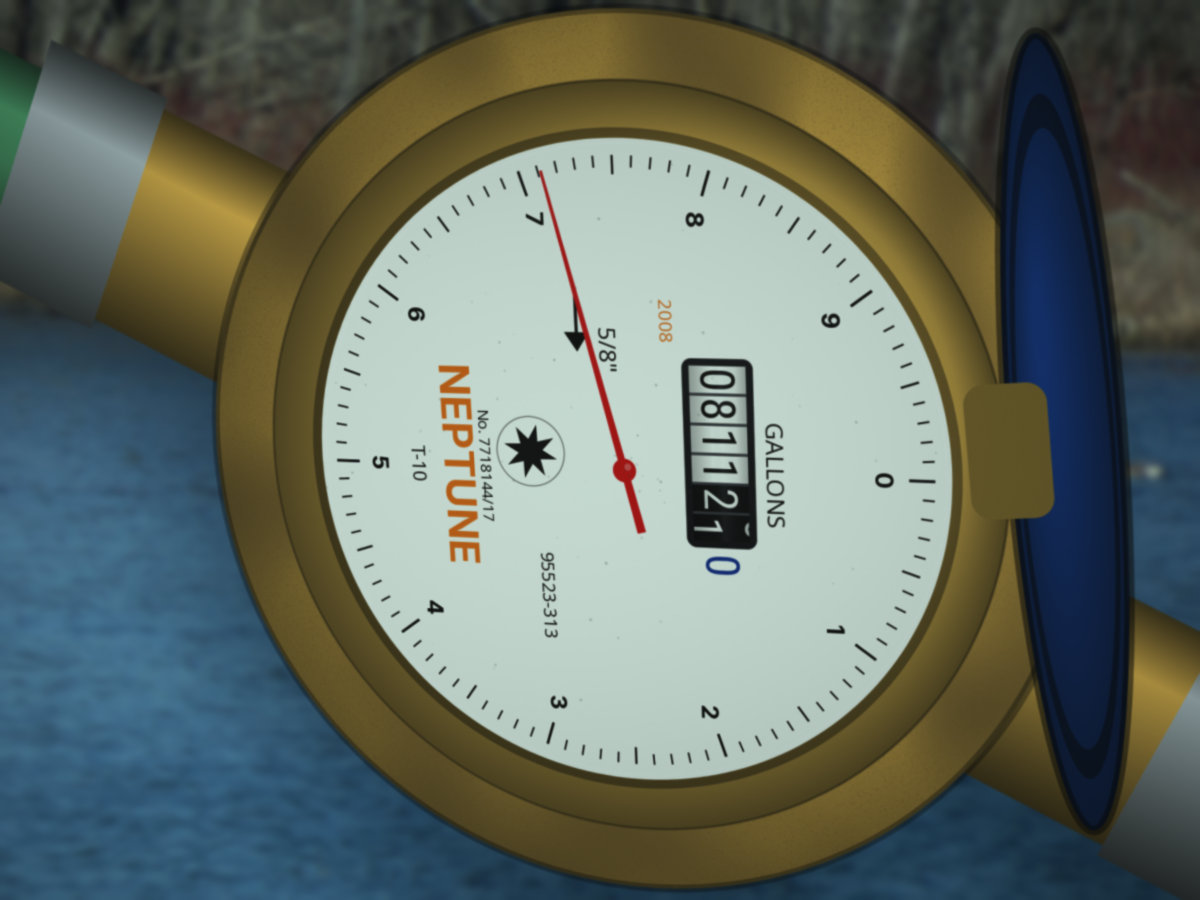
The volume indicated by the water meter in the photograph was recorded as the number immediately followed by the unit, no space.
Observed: 811207.1gal
